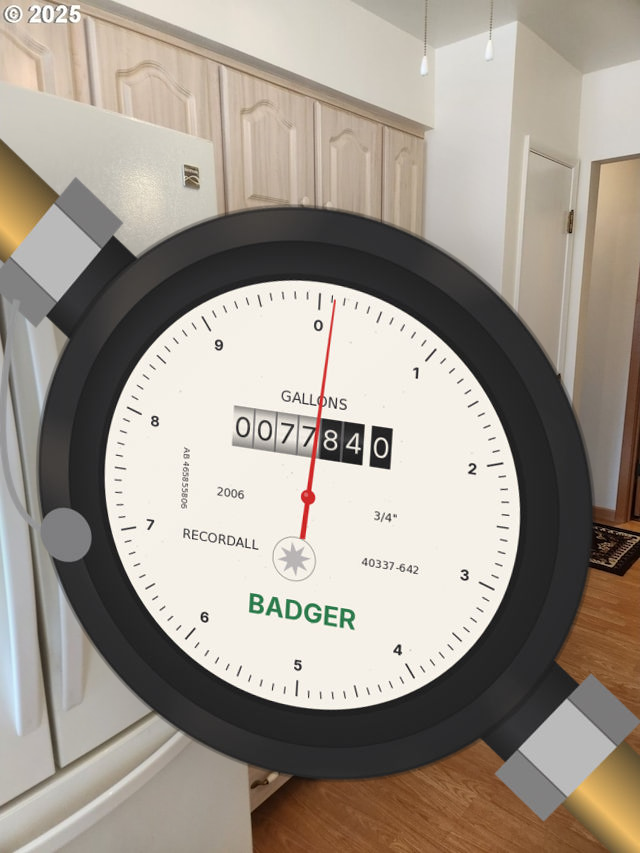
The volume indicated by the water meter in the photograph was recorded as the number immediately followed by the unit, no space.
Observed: 77840.1gal
